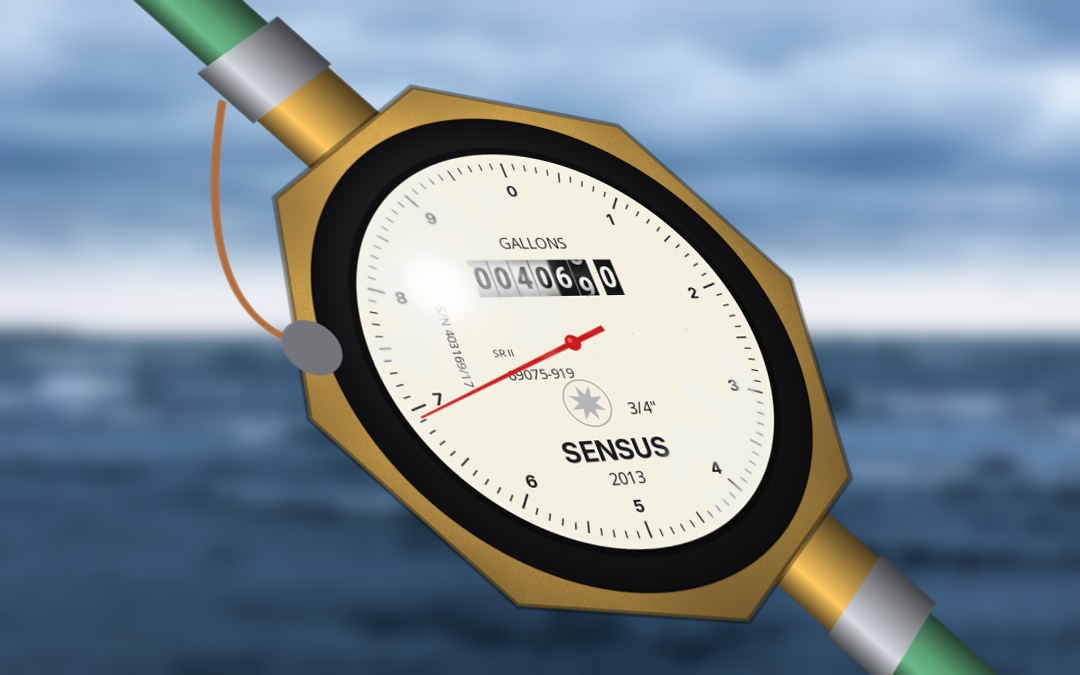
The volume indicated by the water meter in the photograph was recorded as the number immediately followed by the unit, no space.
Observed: 40686.9gal
